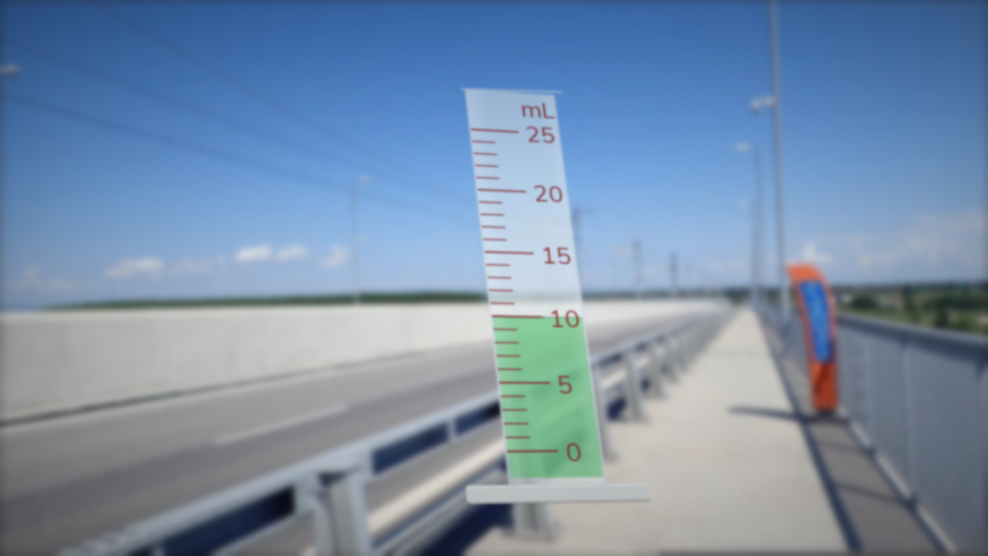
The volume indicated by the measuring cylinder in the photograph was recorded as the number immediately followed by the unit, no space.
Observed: 10mL
